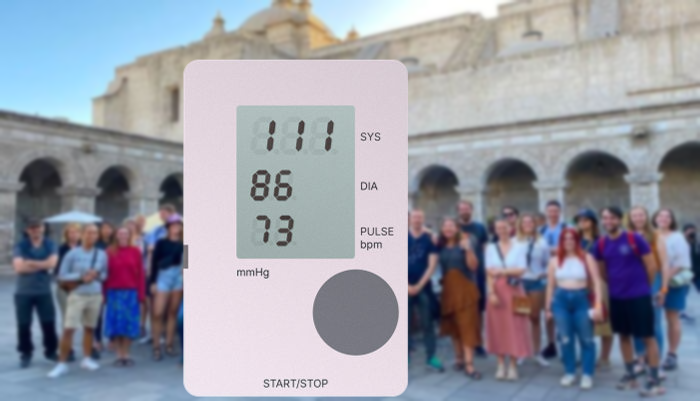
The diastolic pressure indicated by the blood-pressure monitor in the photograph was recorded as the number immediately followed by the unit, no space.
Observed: 86mmHg
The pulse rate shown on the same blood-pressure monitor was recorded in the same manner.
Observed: 73bpm
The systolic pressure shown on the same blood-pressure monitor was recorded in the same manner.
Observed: 111mmHg
